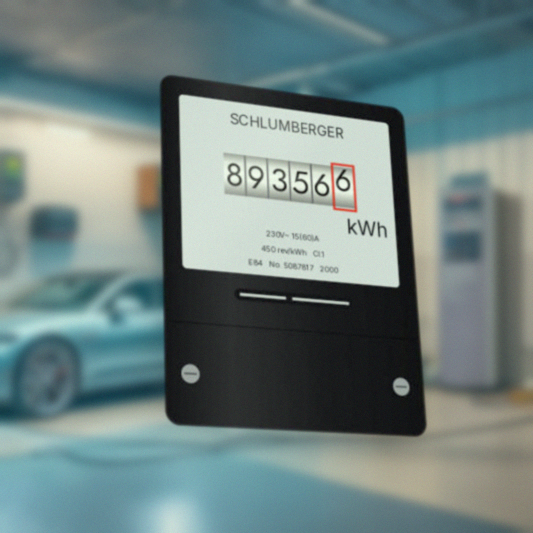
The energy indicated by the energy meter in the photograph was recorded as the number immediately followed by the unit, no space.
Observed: 89356.6kWh
